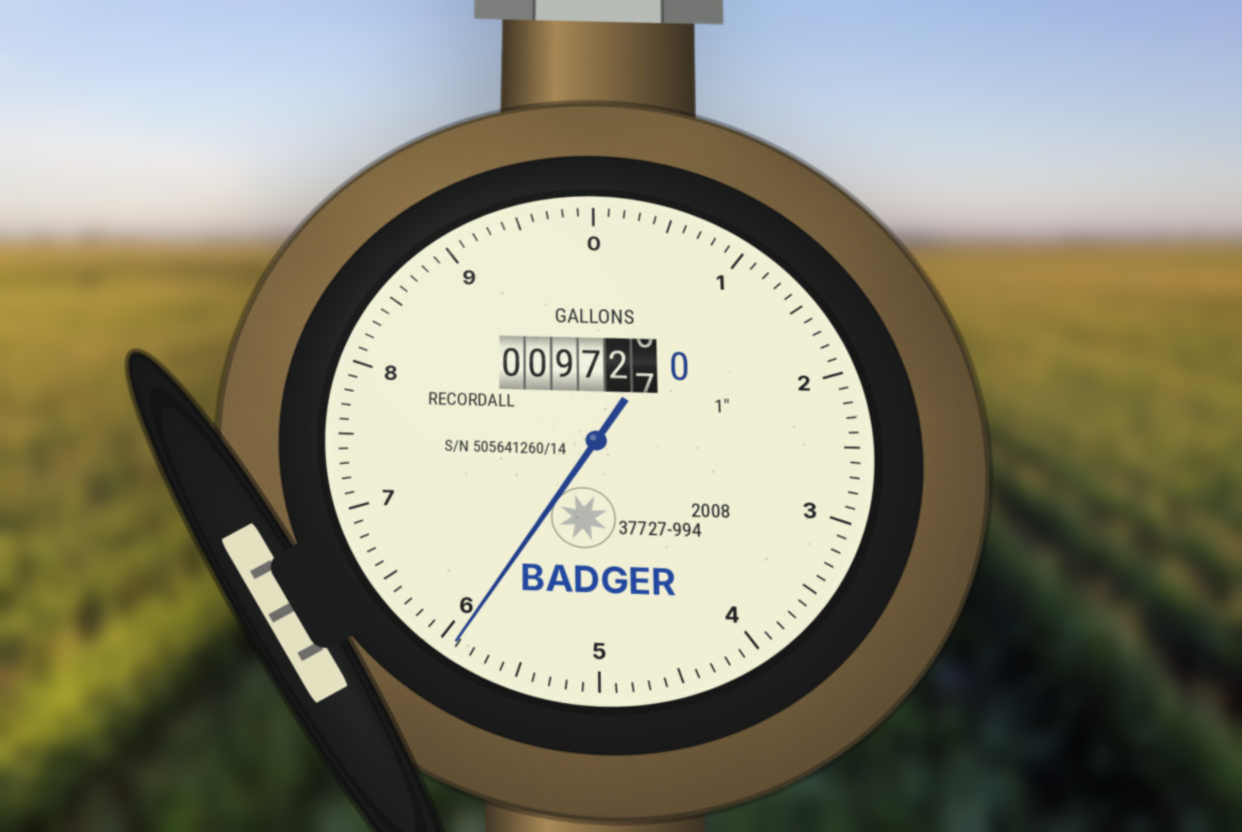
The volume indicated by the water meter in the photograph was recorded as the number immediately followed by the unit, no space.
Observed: 97265.9gal
